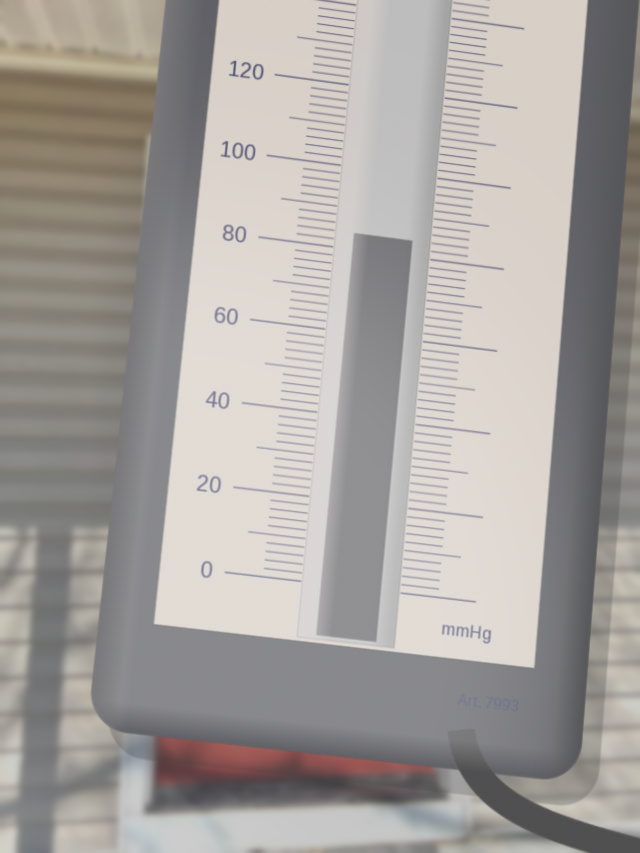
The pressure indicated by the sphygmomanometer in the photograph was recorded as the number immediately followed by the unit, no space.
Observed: 84mmHg
